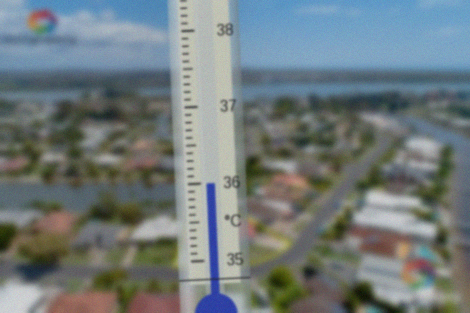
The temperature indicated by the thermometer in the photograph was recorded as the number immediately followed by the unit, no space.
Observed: 36°C
